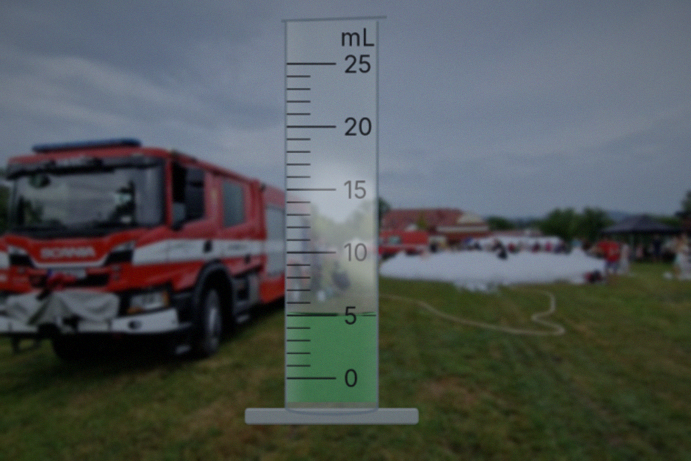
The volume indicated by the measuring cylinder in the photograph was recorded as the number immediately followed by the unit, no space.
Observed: 5mL
